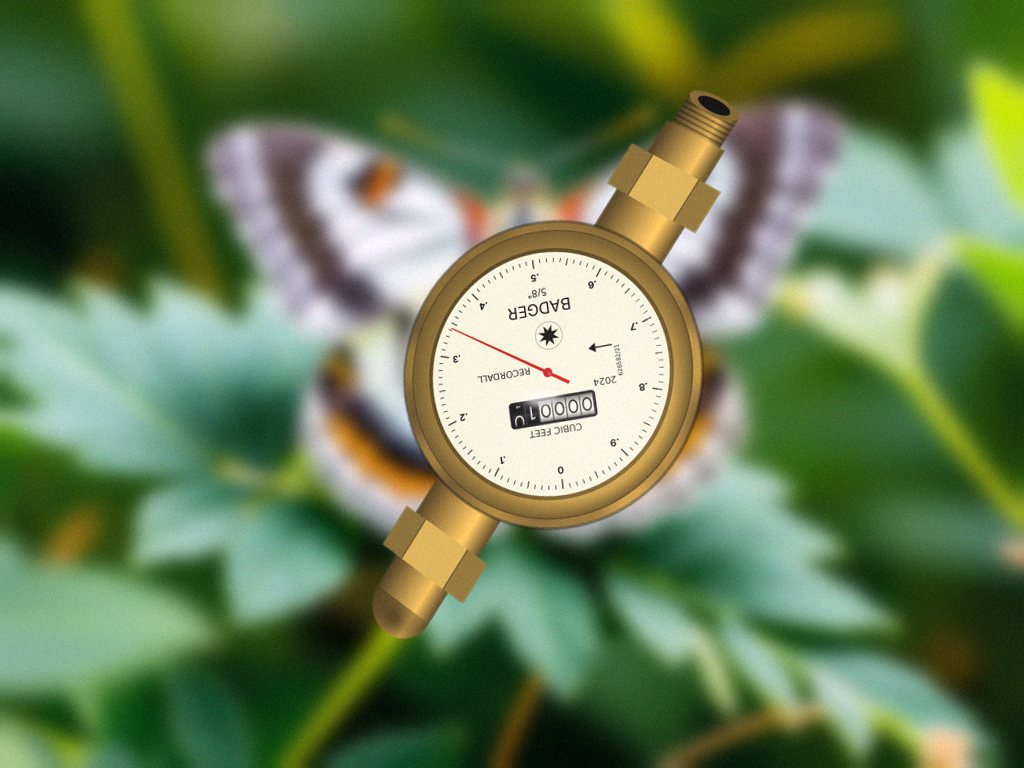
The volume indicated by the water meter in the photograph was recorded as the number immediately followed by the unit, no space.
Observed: 10.34ft³
